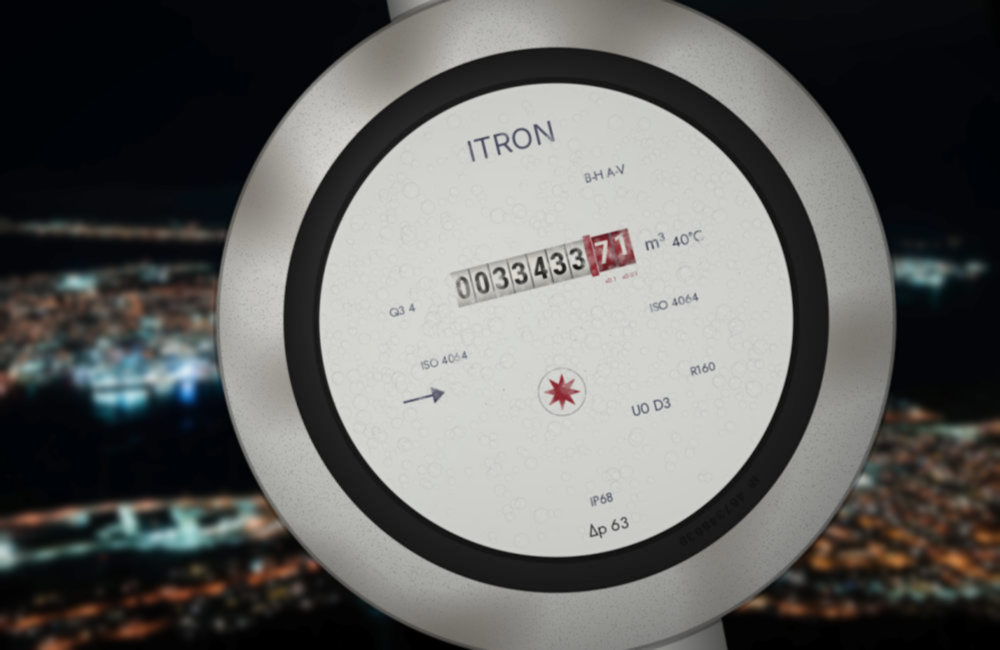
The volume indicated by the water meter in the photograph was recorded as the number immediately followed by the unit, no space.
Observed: 33433.71m³
